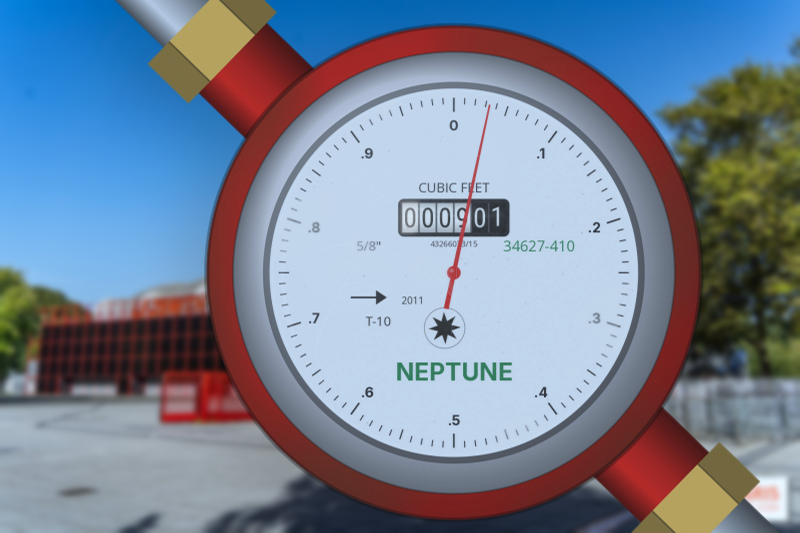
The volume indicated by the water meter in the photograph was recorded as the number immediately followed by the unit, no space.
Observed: 901.03ft³
